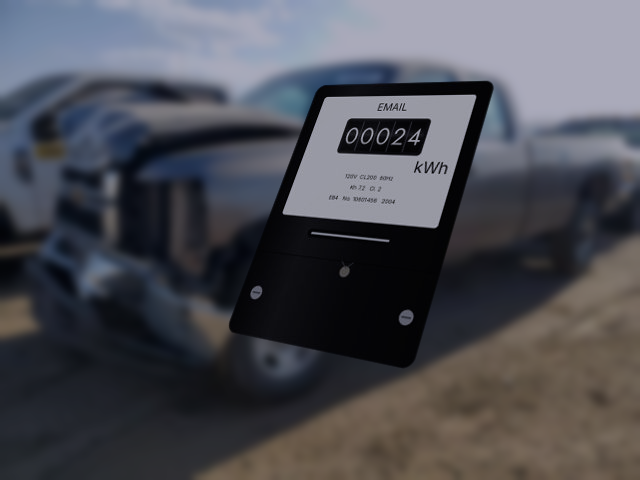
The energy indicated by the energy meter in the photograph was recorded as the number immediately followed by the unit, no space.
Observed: 24kWh
